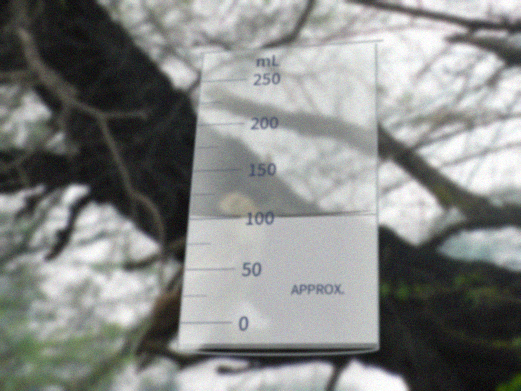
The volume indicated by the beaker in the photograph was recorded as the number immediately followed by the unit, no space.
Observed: 100mL
